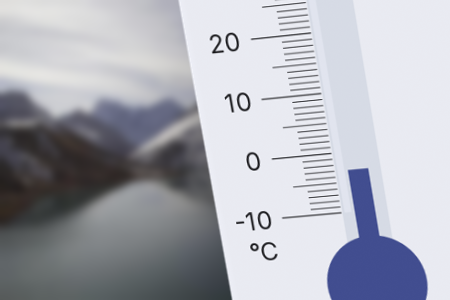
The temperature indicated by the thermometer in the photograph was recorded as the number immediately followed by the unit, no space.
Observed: -3°C
